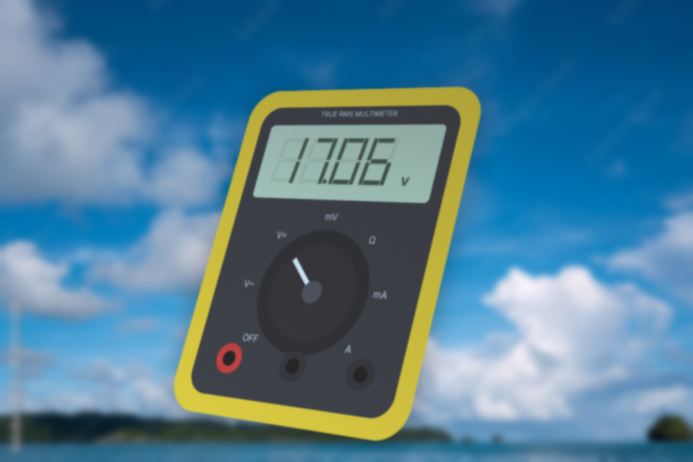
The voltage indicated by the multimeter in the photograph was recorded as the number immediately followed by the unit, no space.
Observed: 17.06V
